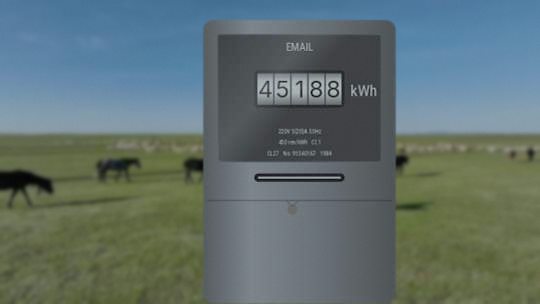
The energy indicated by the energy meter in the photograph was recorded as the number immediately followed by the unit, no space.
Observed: 45188kWh
